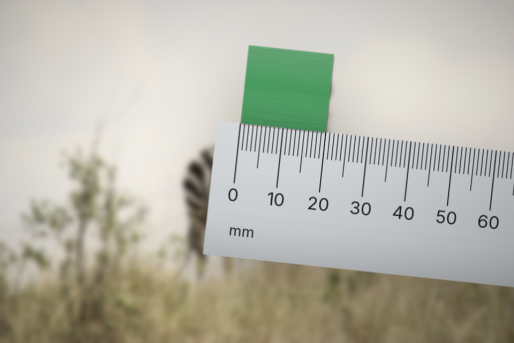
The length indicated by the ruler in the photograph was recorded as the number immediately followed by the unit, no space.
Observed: 20mm
